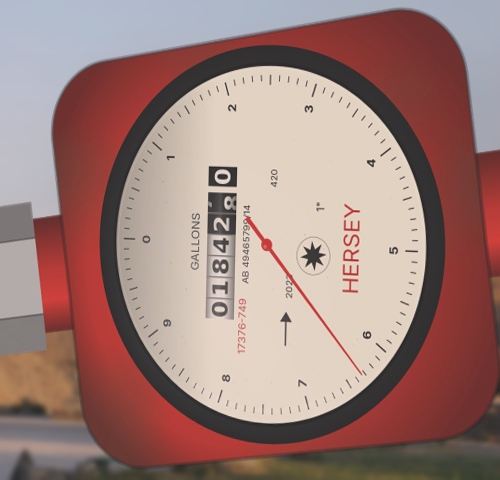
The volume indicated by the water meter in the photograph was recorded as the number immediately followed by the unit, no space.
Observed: 184276.3gal
